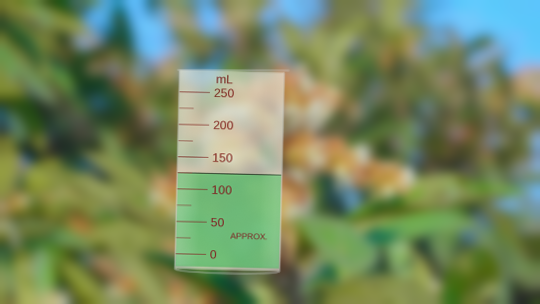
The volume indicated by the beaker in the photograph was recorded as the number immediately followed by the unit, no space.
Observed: 125mL
